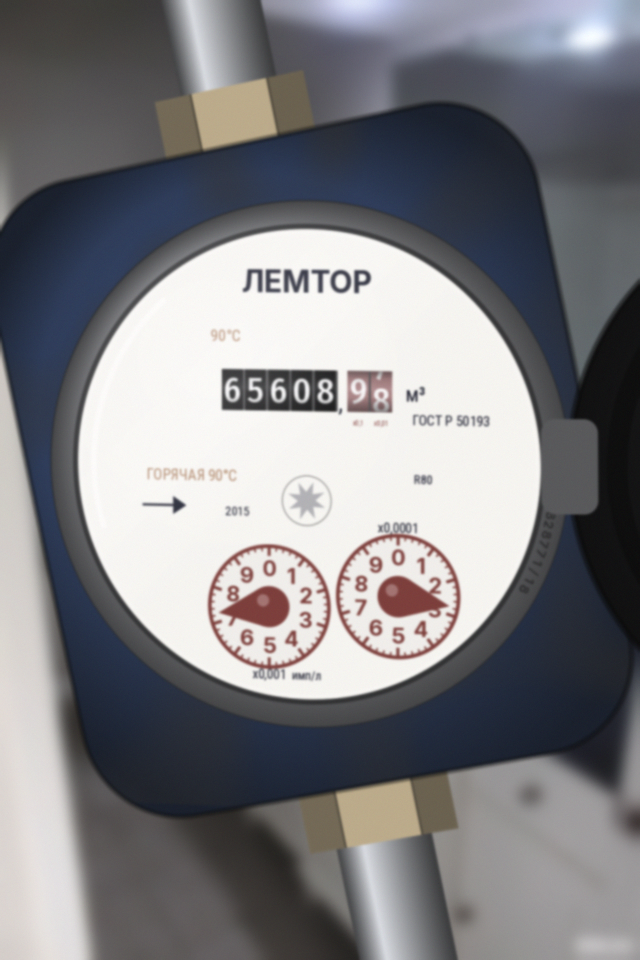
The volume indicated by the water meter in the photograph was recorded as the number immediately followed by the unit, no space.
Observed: 65608.9772m³
